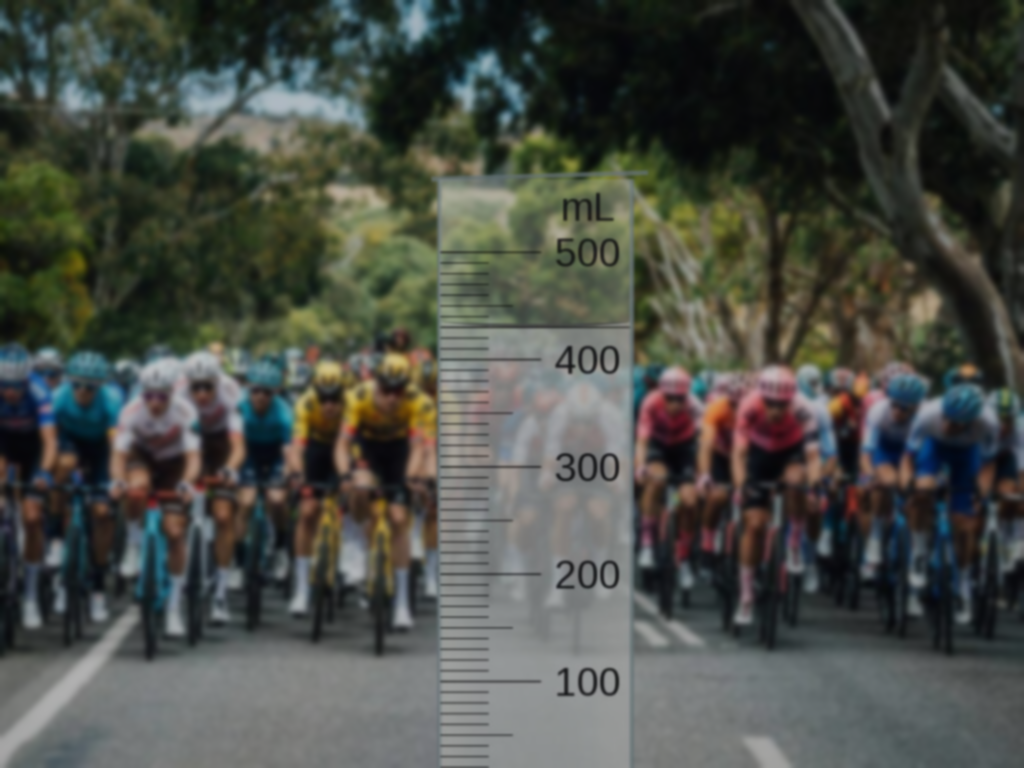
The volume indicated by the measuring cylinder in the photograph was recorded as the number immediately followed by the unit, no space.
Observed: 430mL
